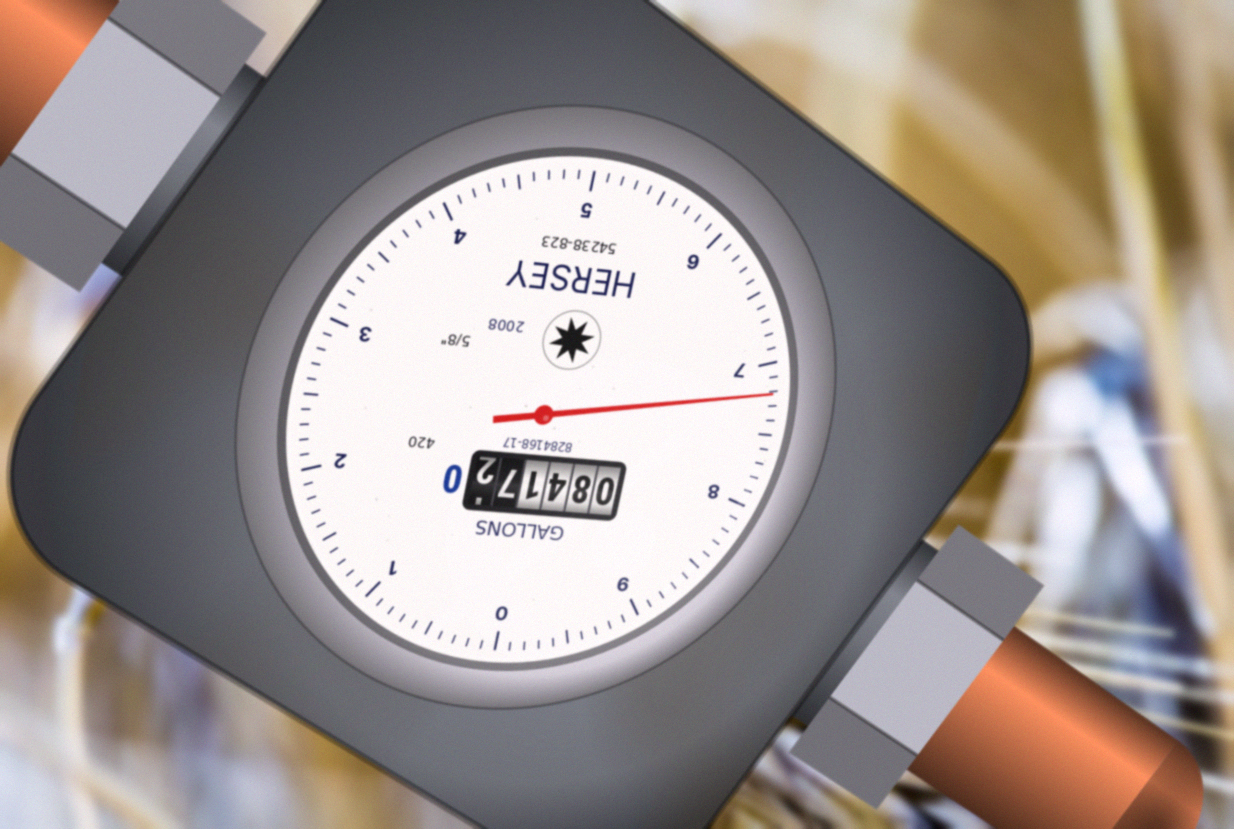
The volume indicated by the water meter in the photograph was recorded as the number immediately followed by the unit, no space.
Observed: 841717.2gal
